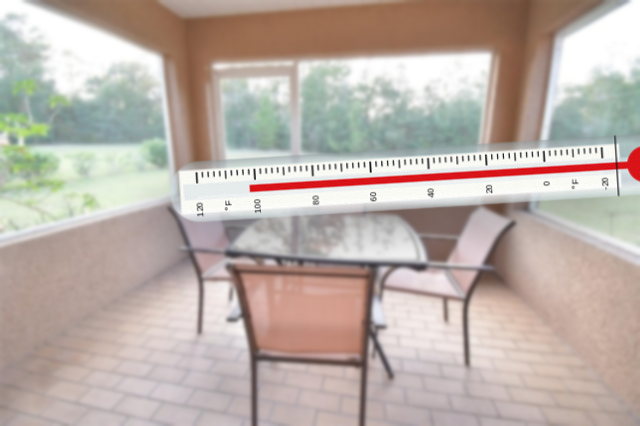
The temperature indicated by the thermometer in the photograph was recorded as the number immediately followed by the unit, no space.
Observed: 102°F
